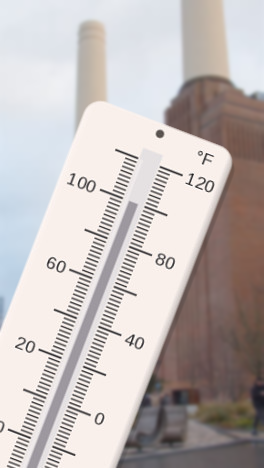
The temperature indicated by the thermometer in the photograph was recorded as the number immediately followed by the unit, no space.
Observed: 100°F
